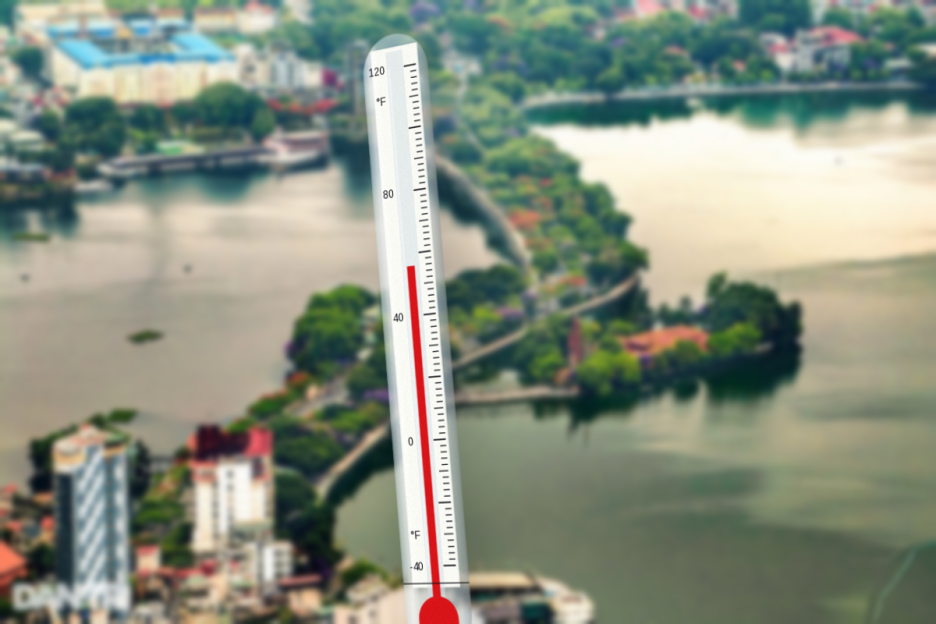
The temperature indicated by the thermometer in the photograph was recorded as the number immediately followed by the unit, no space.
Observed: 56°F
